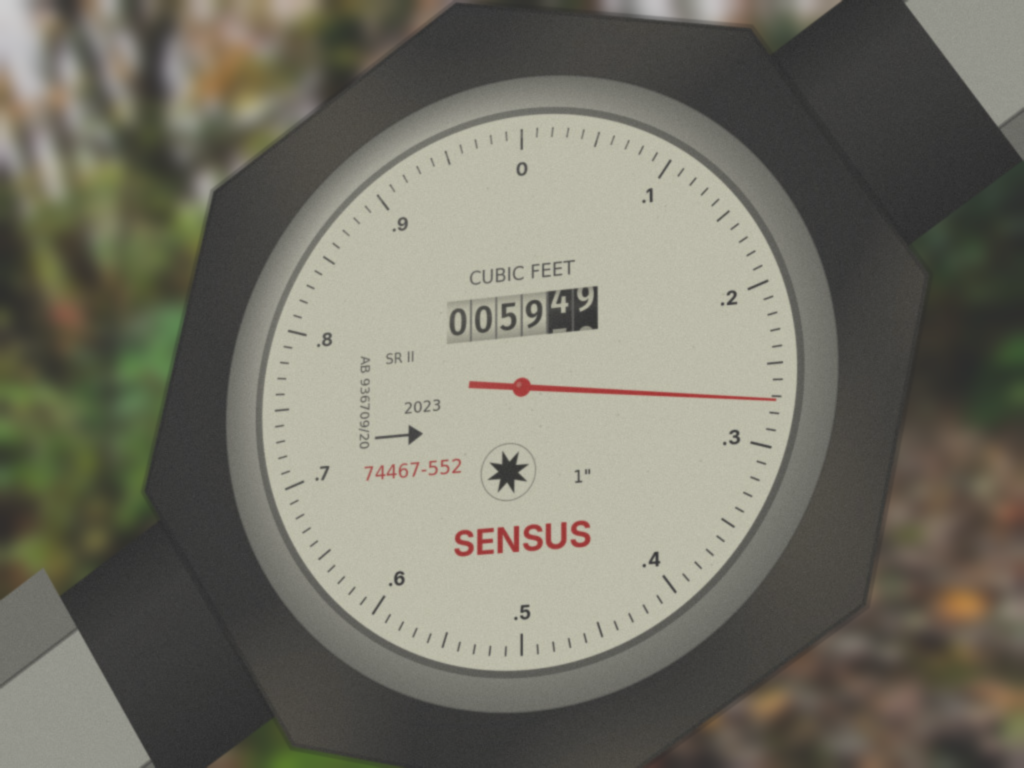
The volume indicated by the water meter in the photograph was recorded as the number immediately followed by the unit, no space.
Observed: 5949.27ft³
